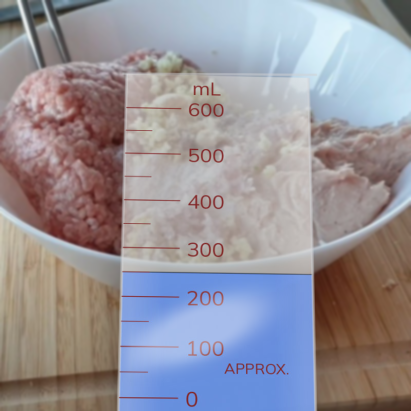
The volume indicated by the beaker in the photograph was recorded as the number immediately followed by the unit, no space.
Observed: 250mL
